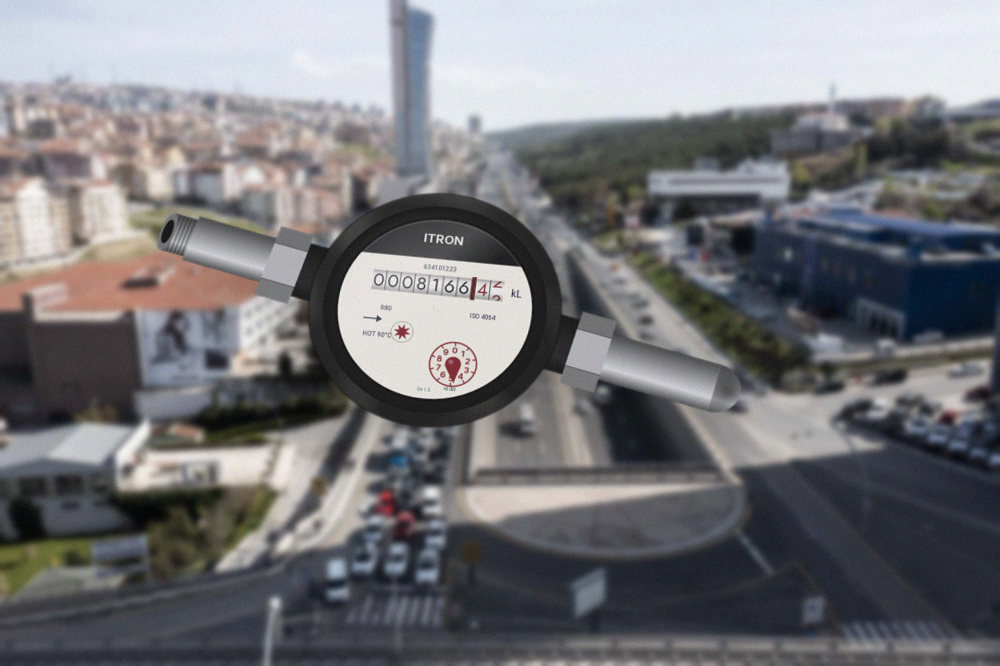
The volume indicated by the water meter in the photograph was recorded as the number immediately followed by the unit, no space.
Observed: 8166.424kL
